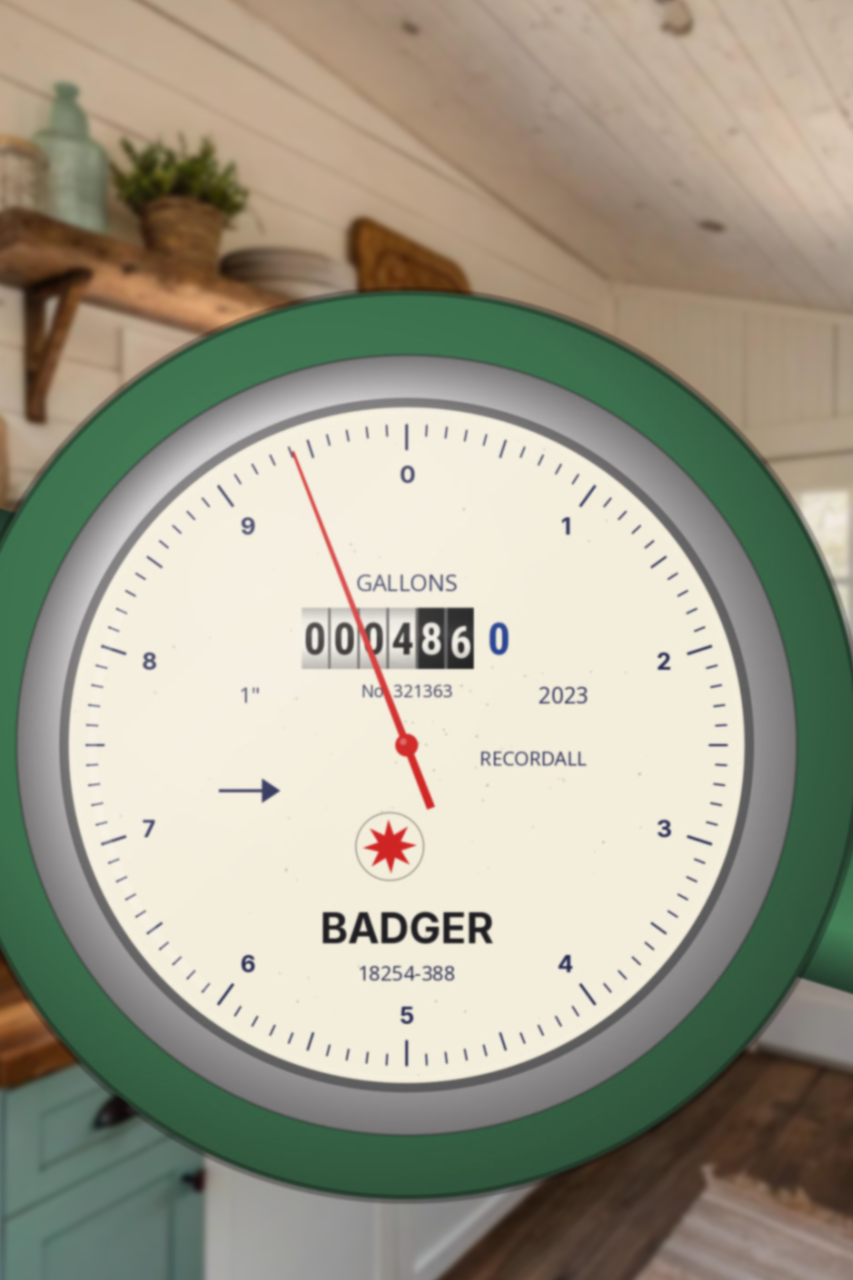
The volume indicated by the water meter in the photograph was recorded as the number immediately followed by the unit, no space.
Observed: 4859.4gal
